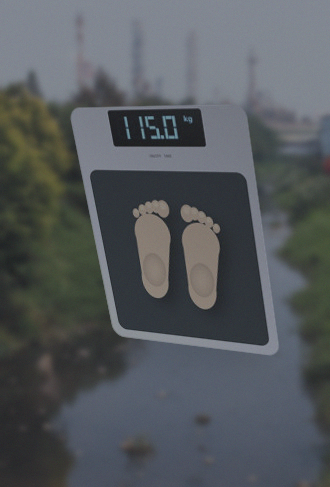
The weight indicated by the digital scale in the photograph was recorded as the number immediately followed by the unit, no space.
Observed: 115.0kg
